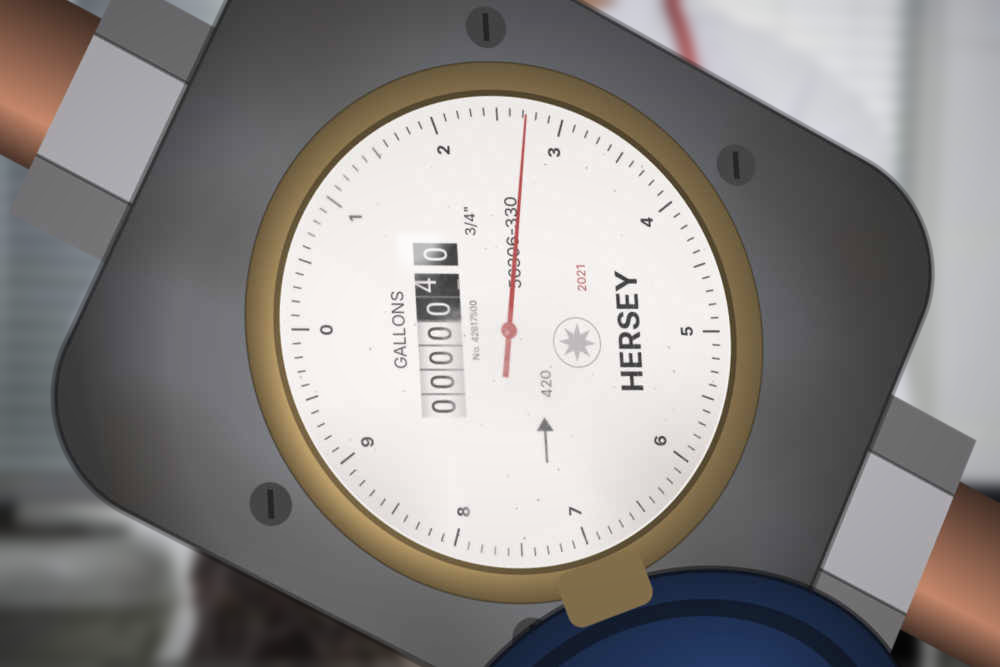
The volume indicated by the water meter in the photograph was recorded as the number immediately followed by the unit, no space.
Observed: 42.7gal
